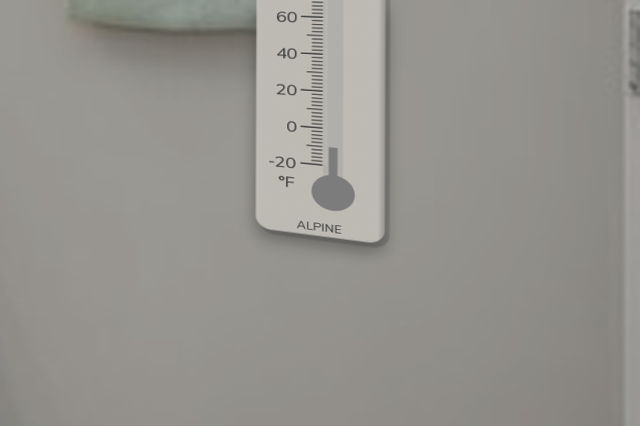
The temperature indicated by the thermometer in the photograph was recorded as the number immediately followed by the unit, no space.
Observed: -10°F
